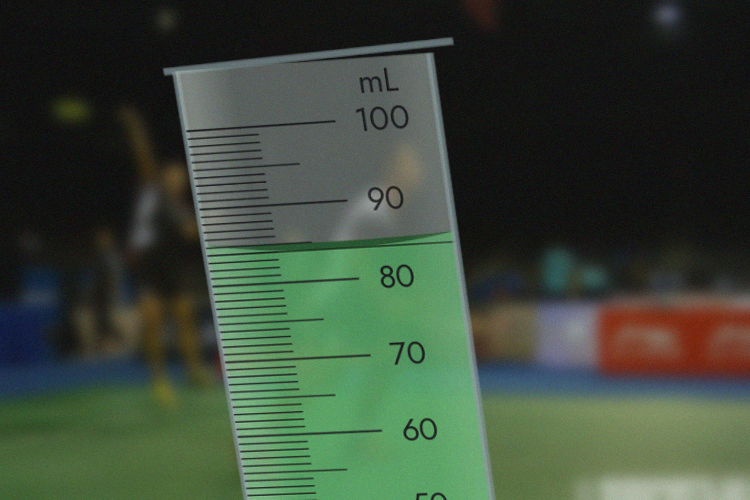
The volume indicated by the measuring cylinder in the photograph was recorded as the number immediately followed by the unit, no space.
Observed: 84mL
